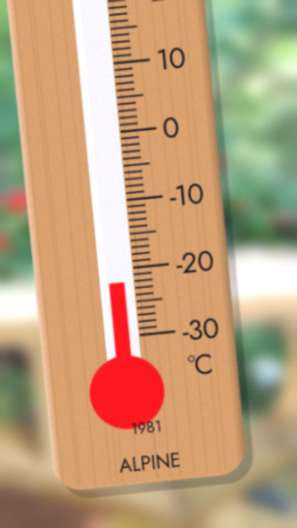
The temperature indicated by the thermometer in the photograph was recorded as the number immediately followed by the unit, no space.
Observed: -22°C
